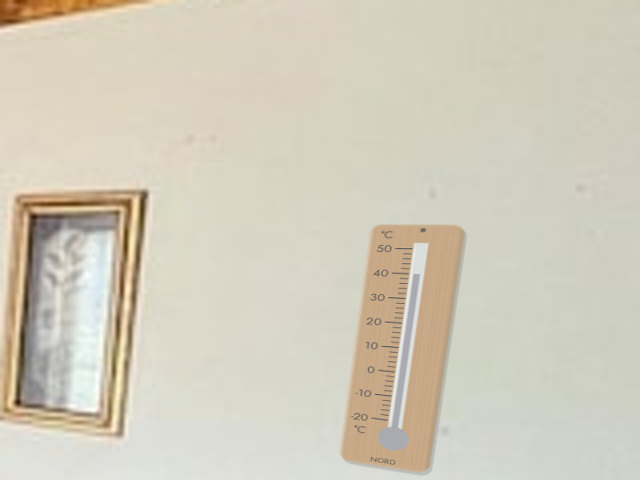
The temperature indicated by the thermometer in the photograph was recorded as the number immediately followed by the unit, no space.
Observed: 40°C
